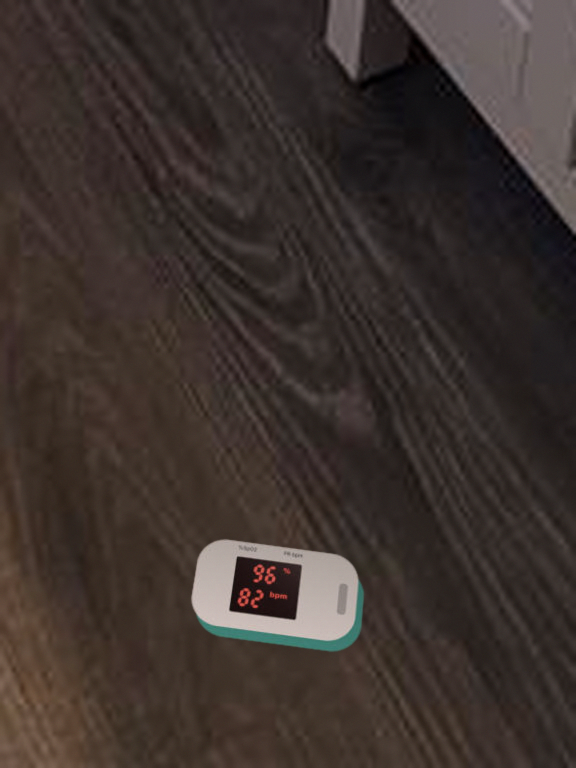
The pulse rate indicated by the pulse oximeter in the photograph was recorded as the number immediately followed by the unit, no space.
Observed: 82bpm
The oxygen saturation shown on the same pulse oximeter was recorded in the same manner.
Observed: 96%
